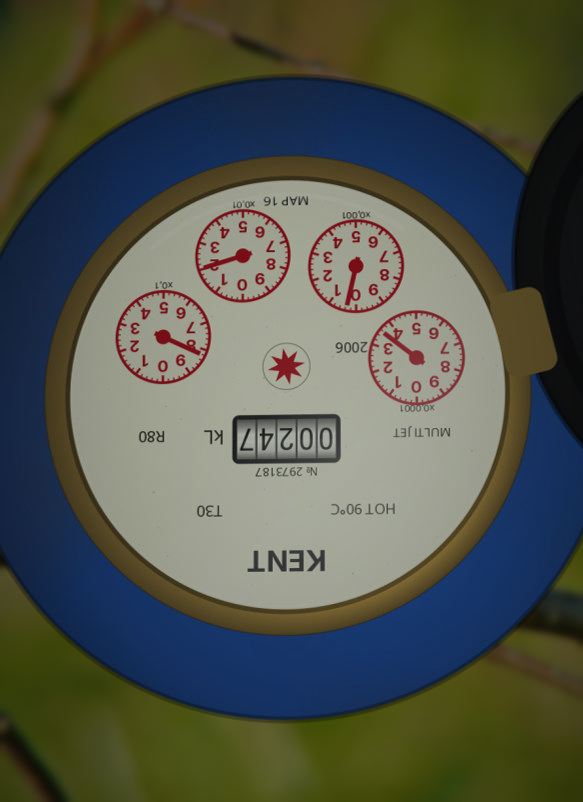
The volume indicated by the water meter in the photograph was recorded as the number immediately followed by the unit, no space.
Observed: 247.8203kL
